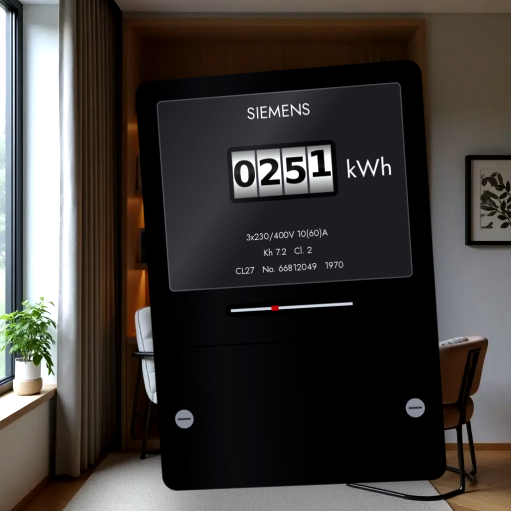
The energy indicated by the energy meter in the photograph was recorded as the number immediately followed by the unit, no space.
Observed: 251kWh
